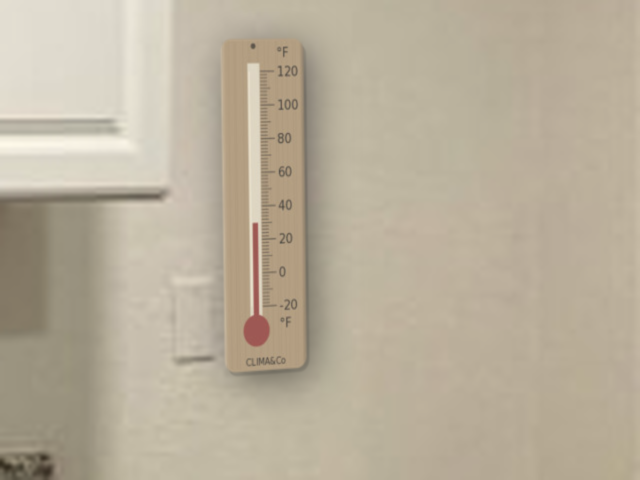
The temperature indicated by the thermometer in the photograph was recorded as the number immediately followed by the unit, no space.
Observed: 30°F
